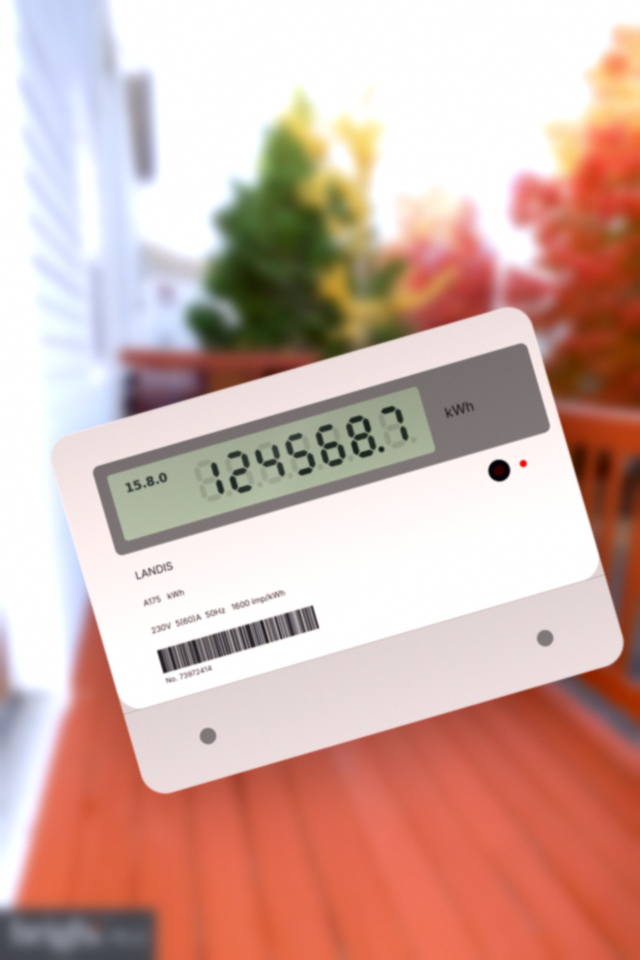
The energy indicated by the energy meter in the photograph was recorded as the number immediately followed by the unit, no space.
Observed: 124568.7kWh
